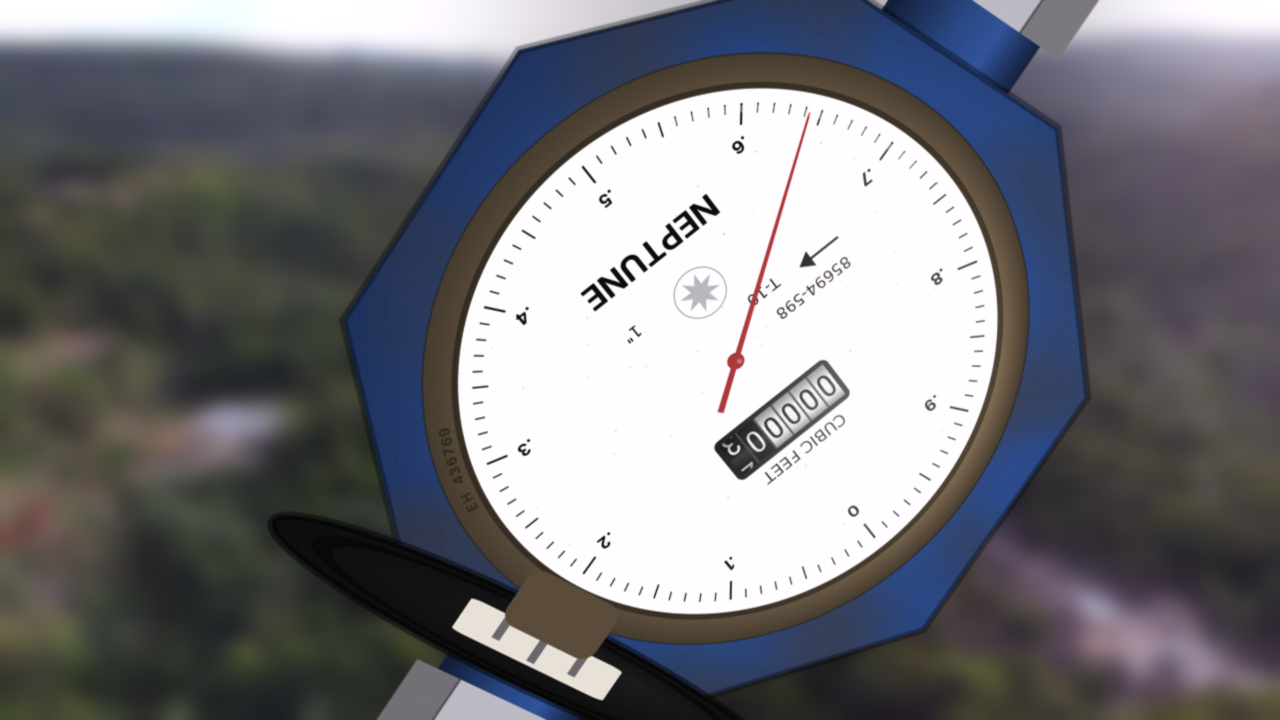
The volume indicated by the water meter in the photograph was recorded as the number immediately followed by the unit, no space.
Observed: 2.64ft³
